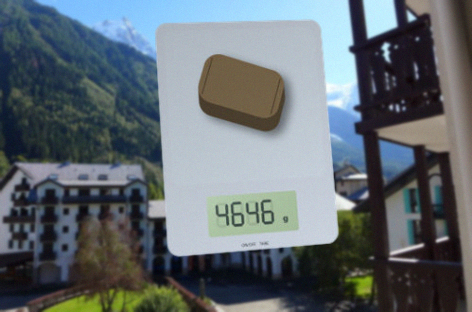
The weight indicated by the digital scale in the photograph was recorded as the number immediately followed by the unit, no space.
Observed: 4646g
